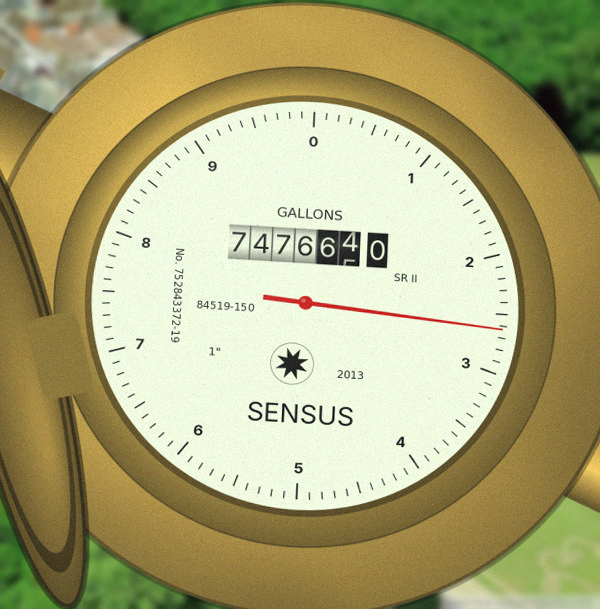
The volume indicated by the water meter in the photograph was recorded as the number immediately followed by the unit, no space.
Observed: 7476642.6gal
